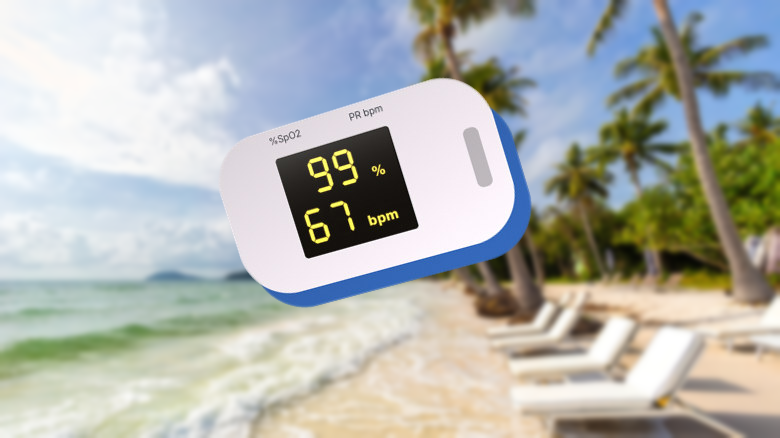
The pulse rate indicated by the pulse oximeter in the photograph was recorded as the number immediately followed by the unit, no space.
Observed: 67bpm
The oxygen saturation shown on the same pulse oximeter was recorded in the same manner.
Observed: 99%
